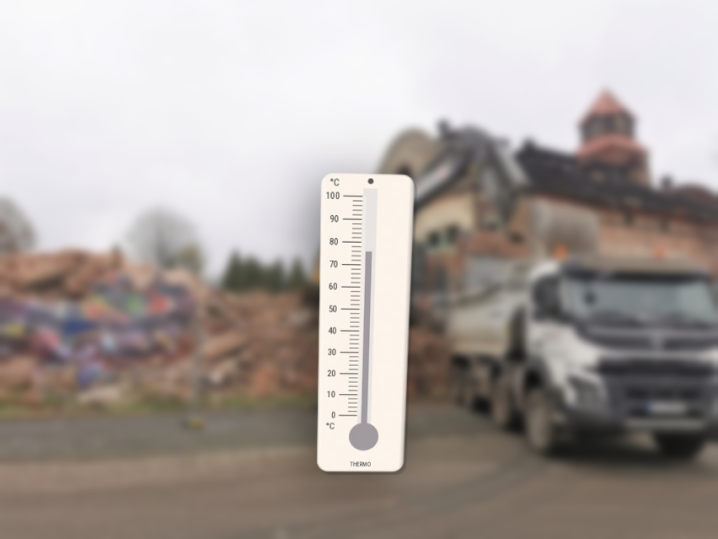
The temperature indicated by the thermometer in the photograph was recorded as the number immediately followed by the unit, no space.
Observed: 76°C
